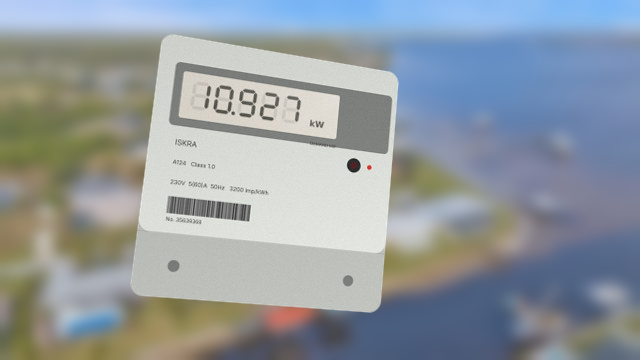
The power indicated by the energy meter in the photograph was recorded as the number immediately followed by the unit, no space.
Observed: 10.927kW
